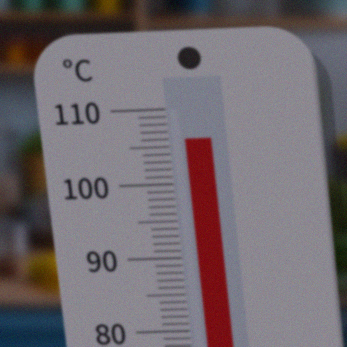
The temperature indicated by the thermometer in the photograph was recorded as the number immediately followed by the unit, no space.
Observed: 106°C
